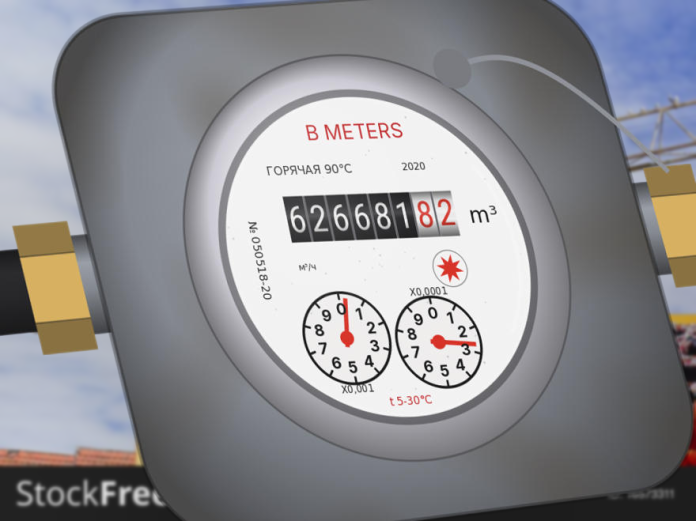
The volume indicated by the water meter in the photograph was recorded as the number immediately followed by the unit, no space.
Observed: 626681.8202m³
